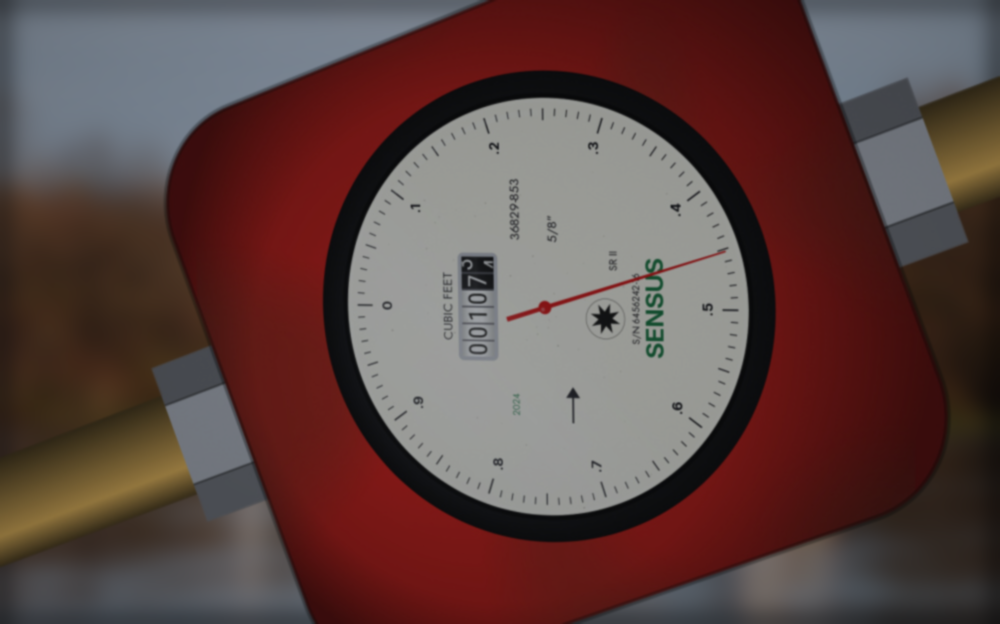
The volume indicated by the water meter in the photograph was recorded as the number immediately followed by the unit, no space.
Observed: 1073.45ft³
